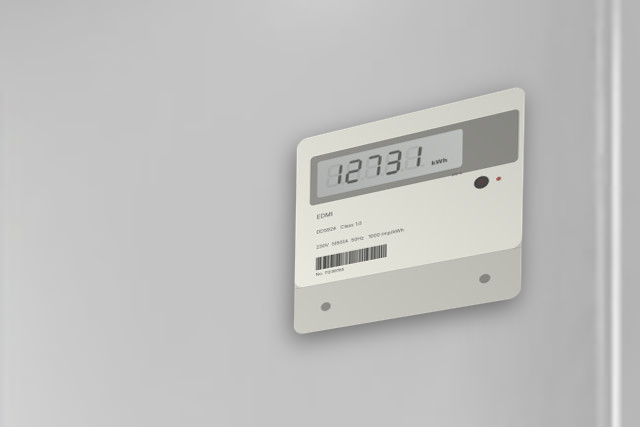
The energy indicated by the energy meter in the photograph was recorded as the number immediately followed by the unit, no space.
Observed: 12731kWh
